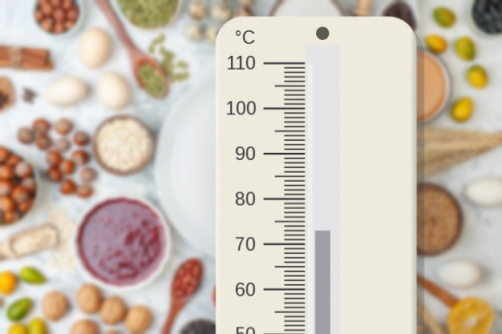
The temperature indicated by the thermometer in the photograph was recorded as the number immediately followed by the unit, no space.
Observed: 73°C
